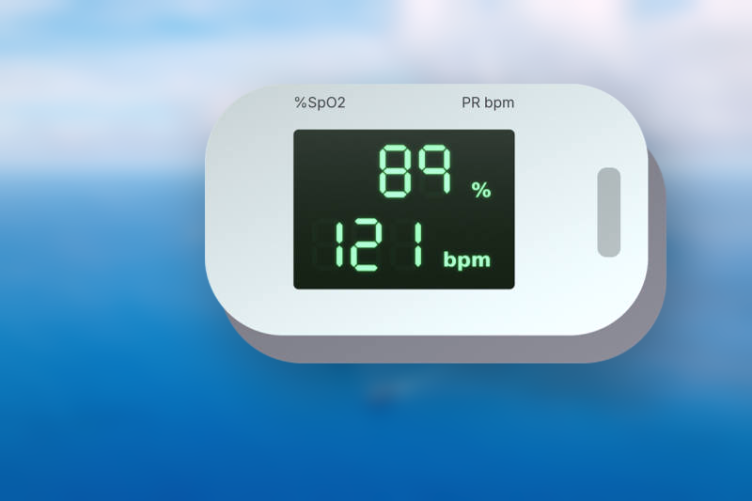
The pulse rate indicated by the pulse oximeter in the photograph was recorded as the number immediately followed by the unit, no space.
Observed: 121bpm
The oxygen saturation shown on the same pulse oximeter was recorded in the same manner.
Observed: 89%
